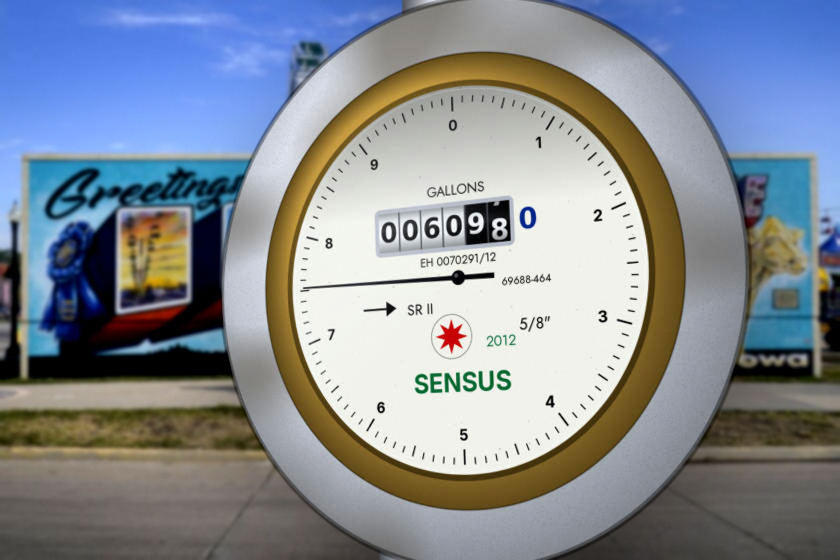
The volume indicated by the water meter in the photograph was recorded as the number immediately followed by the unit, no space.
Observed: 60977.5gal
